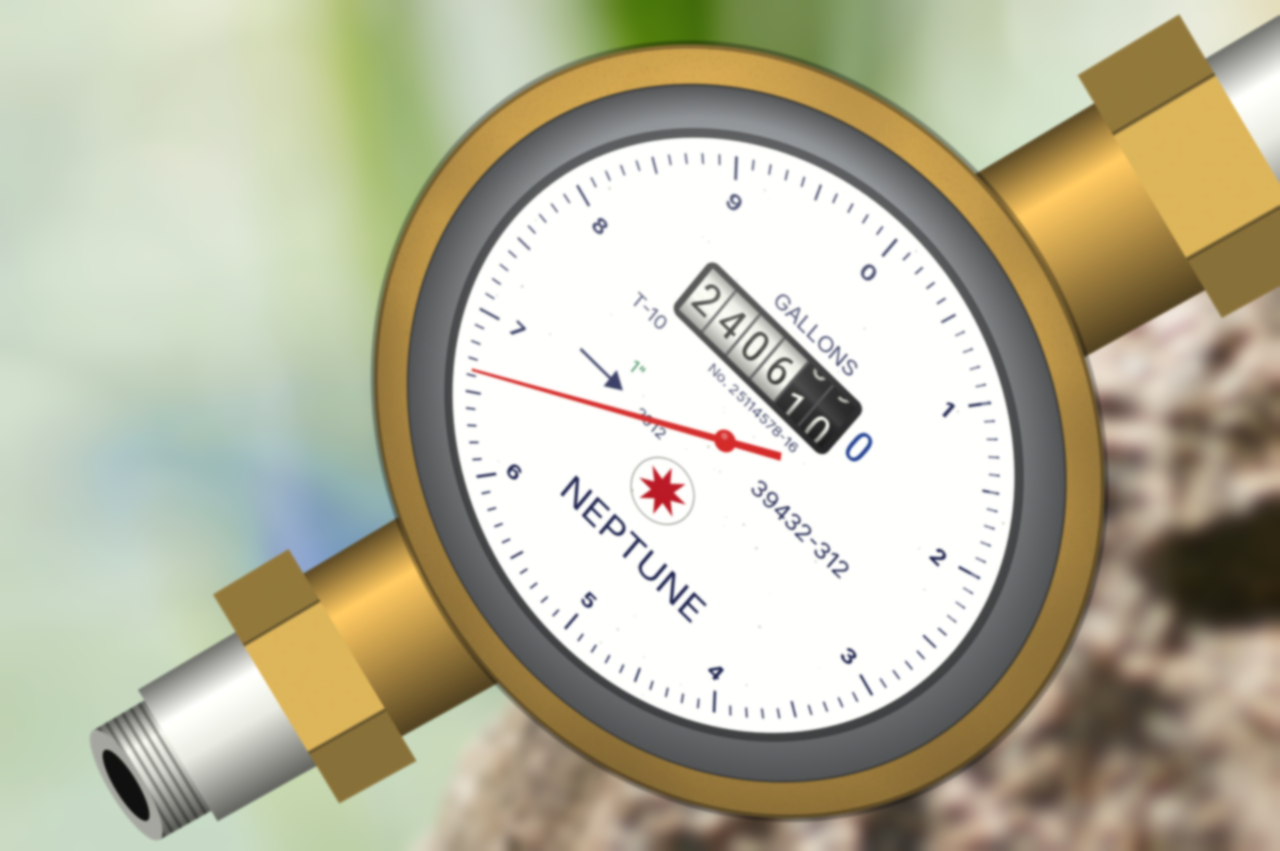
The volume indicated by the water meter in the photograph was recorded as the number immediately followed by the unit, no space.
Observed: 2406096.6gal
